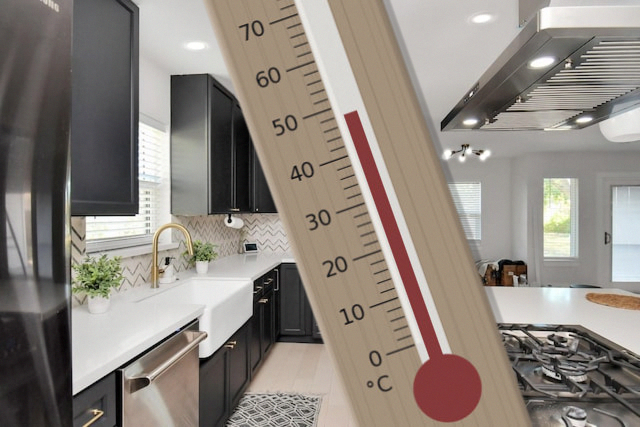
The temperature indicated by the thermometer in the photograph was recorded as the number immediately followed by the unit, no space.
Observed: 48°C
